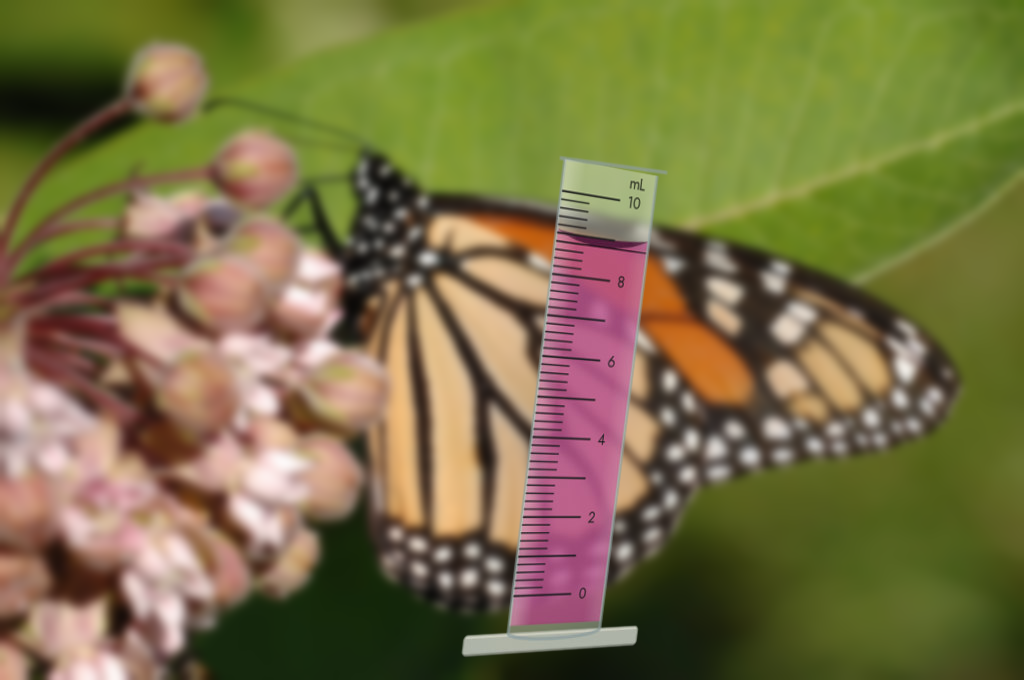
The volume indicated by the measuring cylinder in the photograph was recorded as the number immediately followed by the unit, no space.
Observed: 8.8mL
